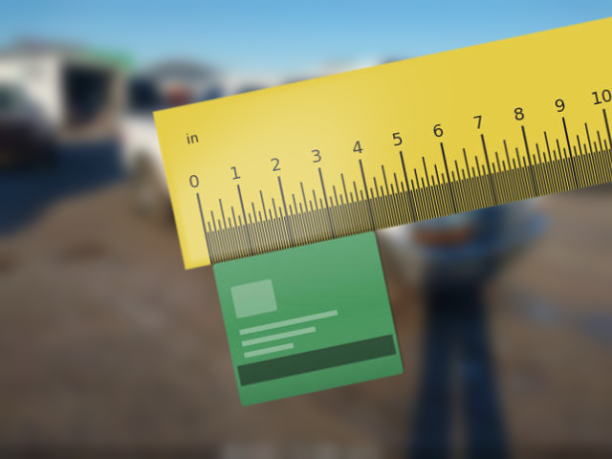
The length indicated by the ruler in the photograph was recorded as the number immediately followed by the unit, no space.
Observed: 4in
